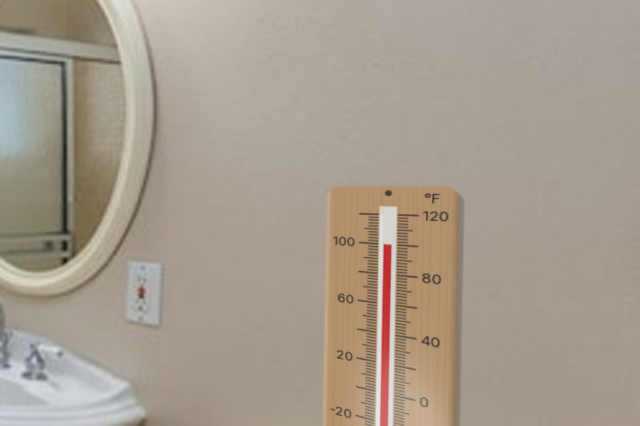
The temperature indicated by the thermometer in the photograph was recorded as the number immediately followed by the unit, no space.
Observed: 100°F
